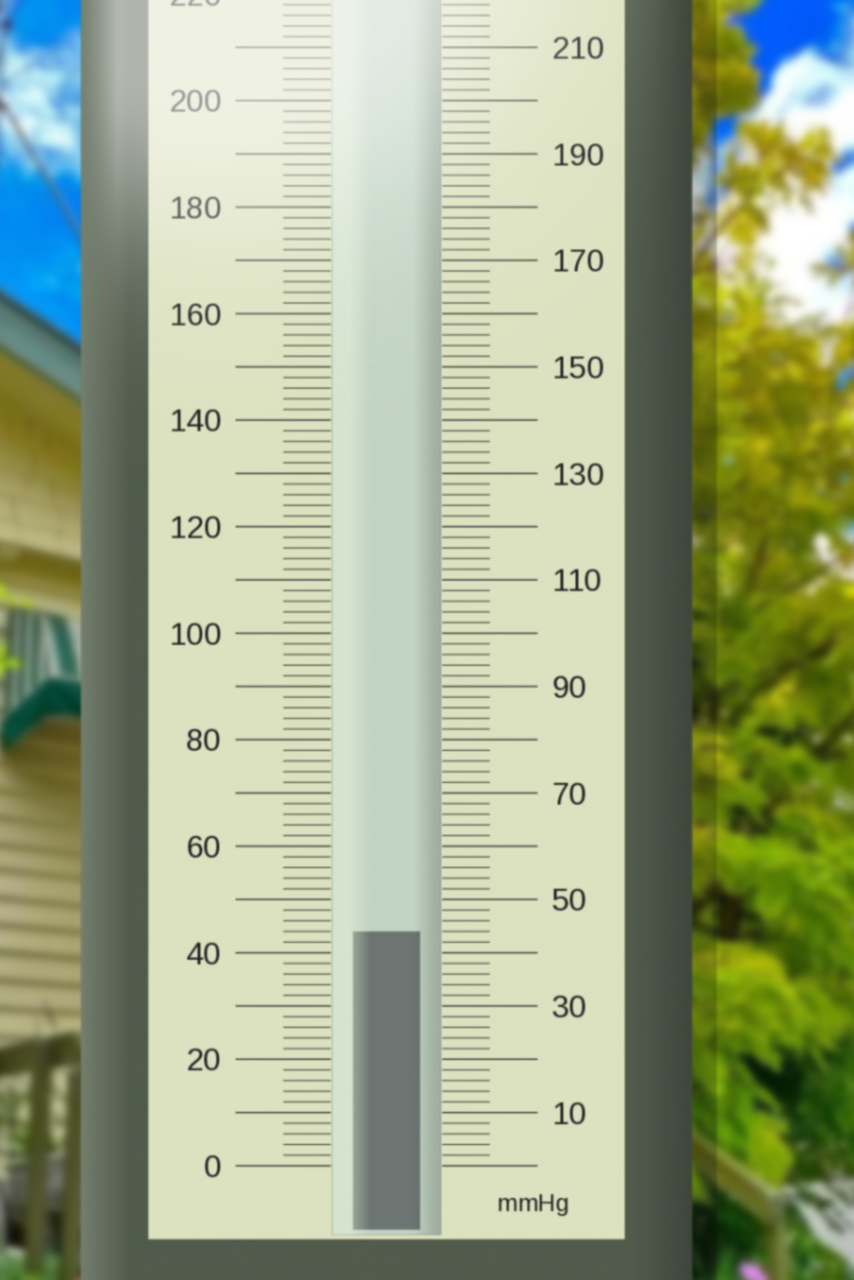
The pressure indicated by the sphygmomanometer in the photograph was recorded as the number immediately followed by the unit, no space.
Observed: 44mmHg
